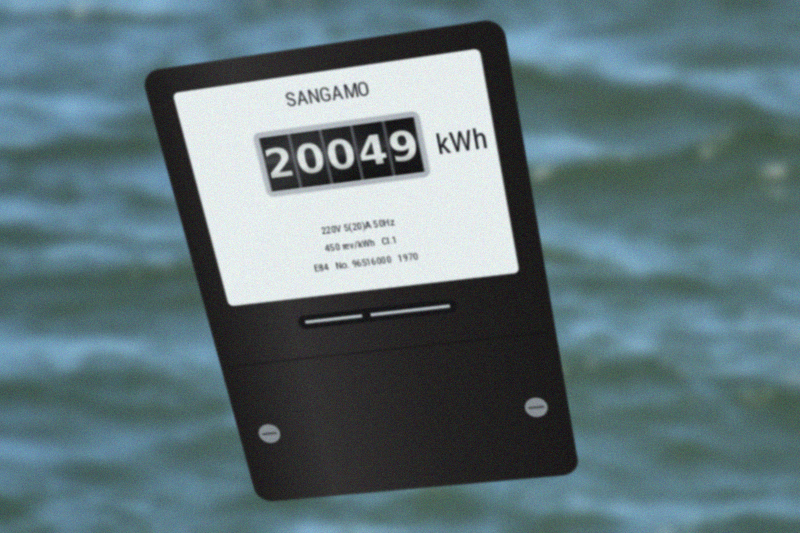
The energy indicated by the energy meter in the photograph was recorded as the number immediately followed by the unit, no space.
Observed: 20049kWh
